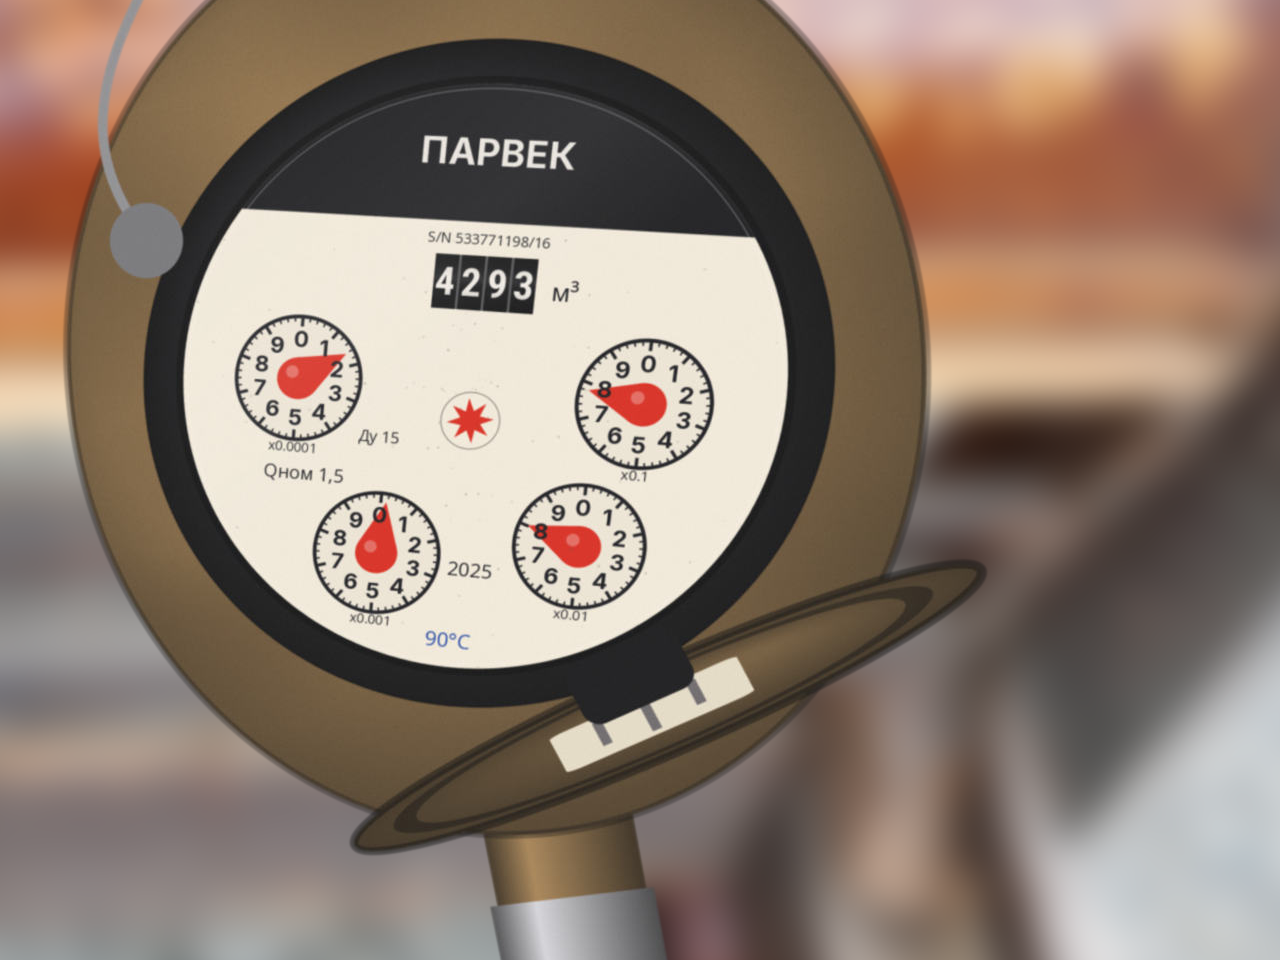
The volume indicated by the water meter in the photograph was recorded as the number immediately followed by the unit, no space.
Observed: 4293.7801m³
